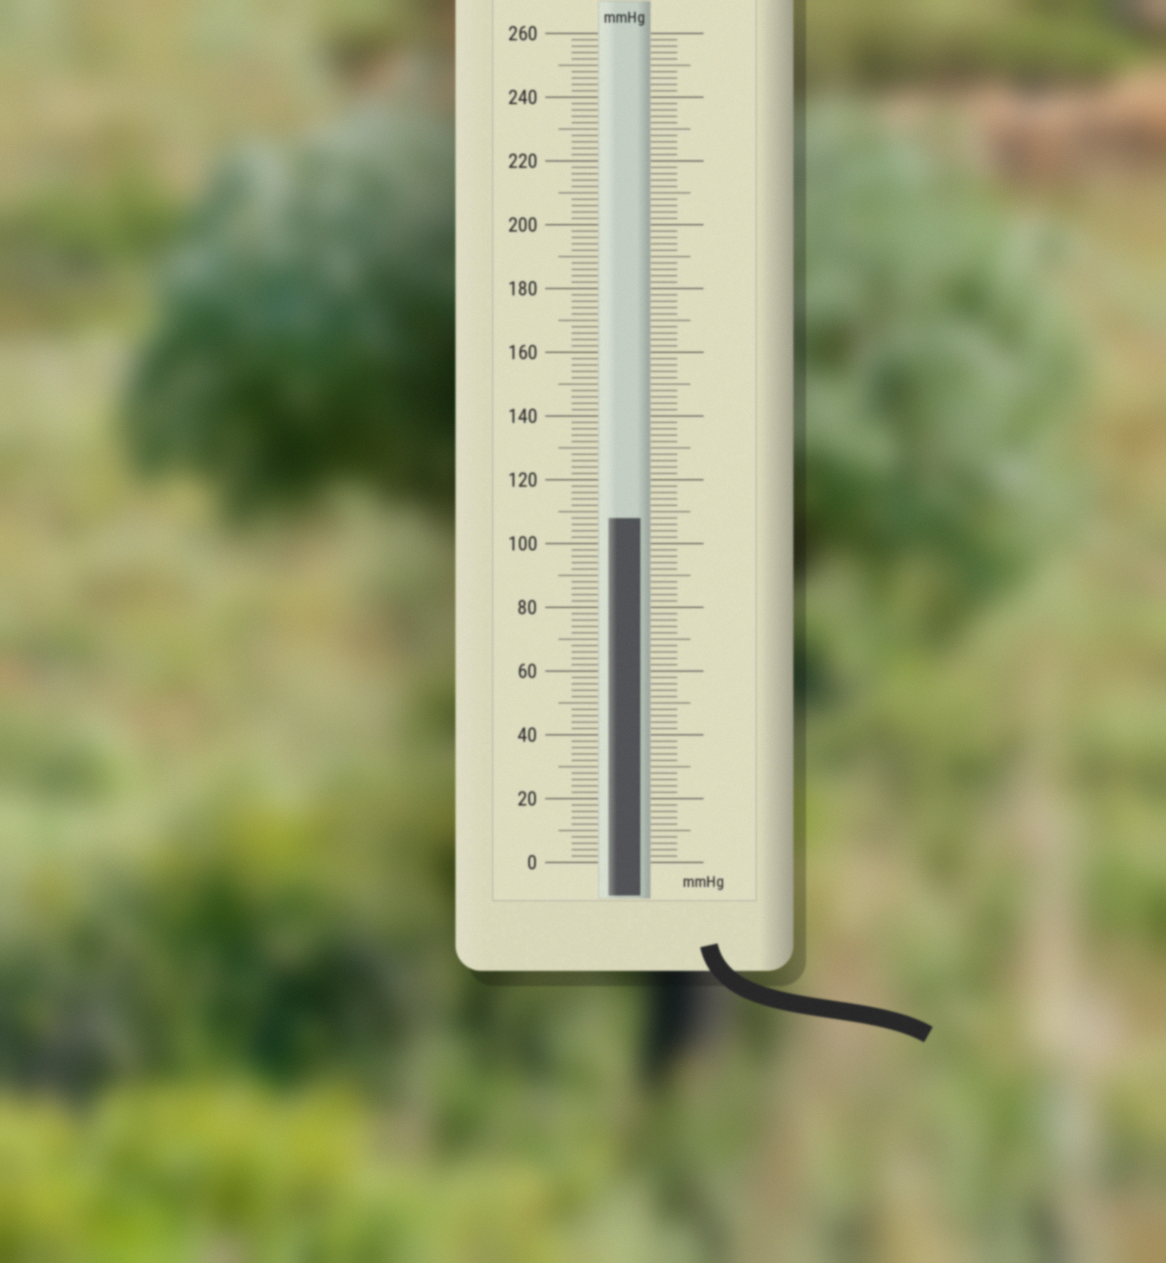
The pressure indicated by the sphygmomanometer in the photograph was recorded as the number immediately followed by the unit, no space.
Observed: 108mmHg
